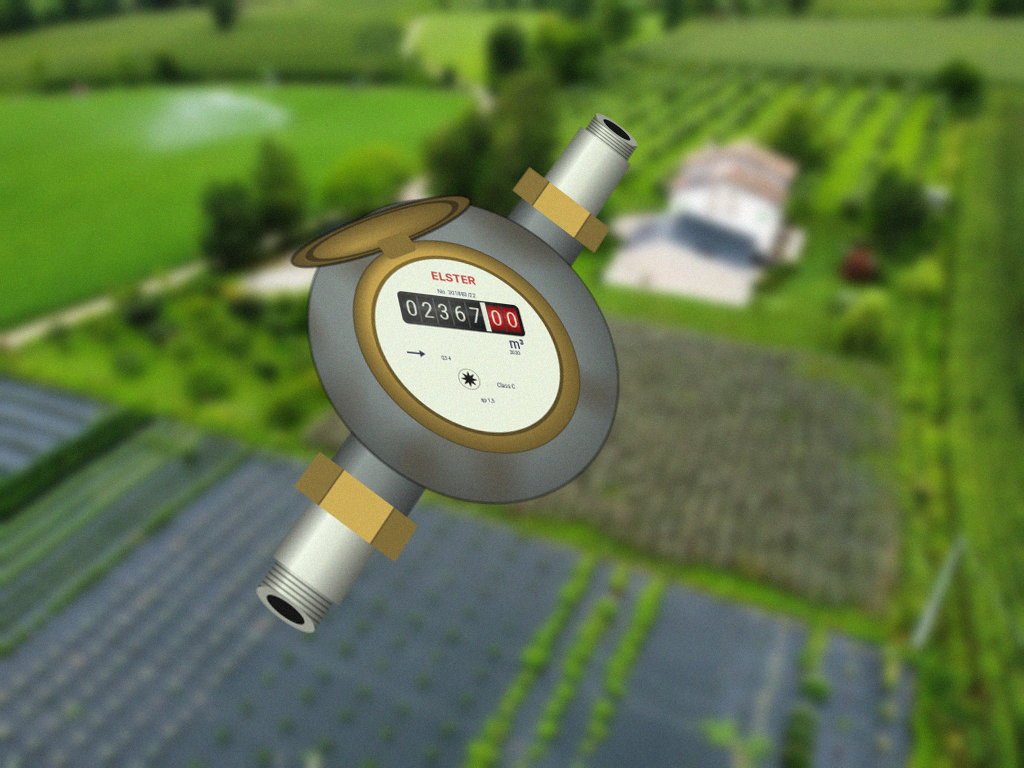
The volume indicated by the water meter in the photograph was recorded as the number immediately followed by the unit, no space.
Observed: 2367.00m³
